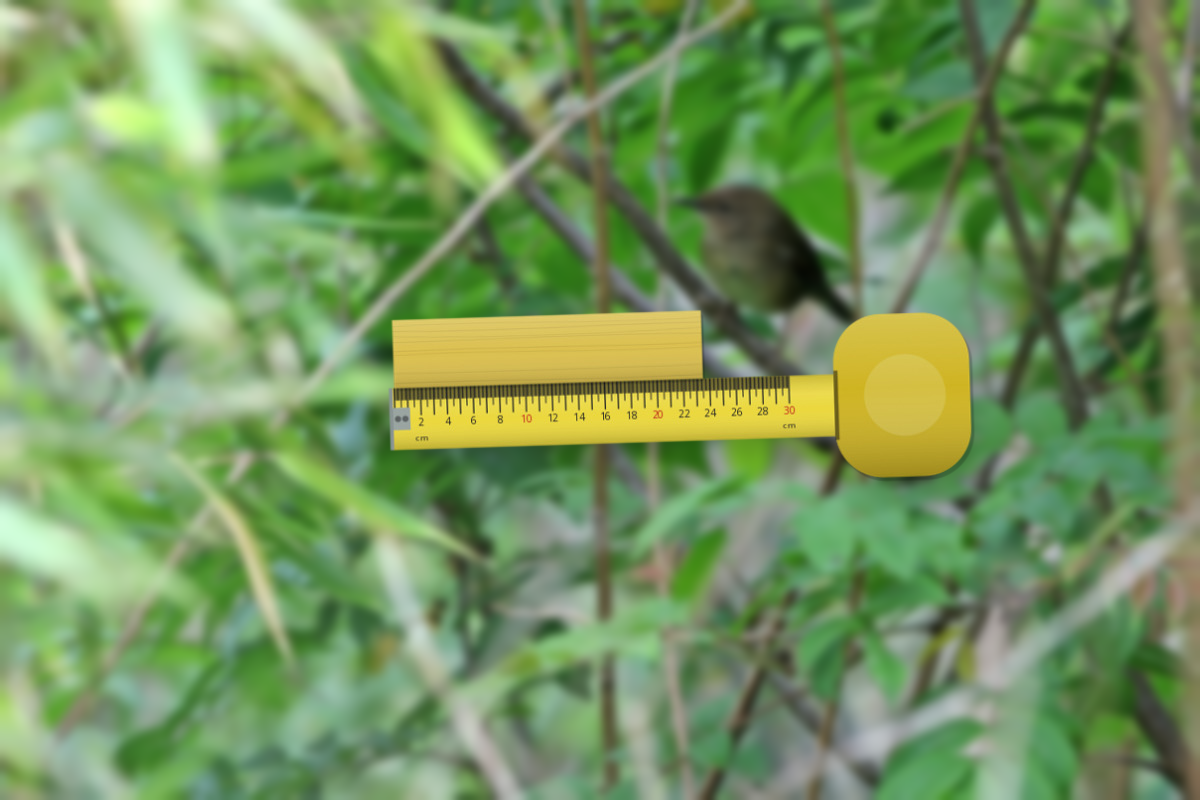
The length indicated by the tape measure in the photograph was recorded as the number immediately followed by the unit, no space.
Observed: 23.5cm
